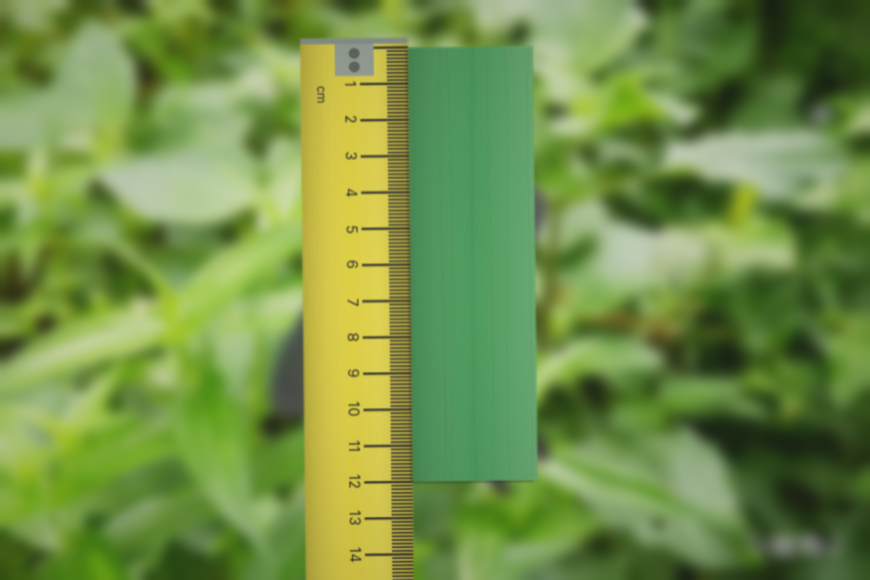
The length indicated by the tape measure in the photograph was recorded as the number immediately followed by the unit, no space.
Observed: 12cm
